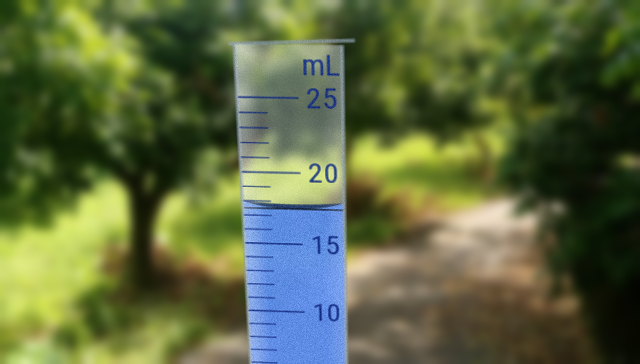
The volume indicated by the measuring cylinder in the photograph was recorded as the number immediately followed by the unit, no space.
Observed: 17.5mL
